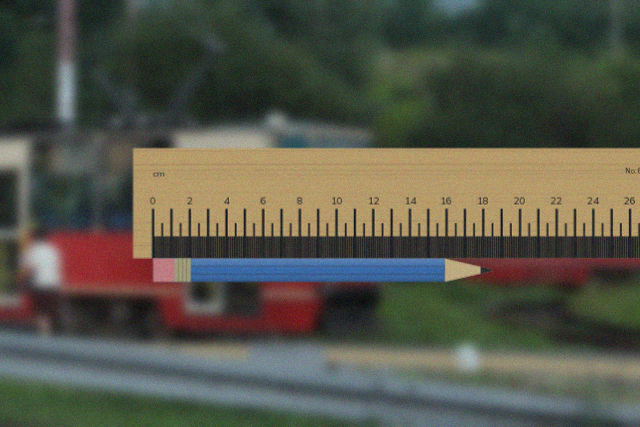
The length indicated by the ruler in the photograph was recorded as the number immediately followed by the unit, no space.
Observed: 18.5cm
